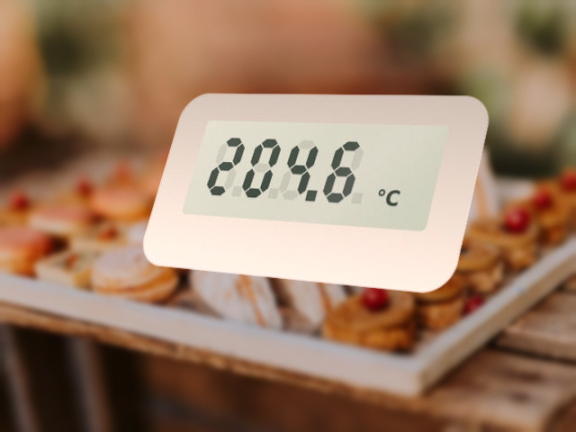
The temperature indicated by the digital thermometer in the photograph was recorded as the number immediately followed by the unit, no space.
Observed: 204.6°C
